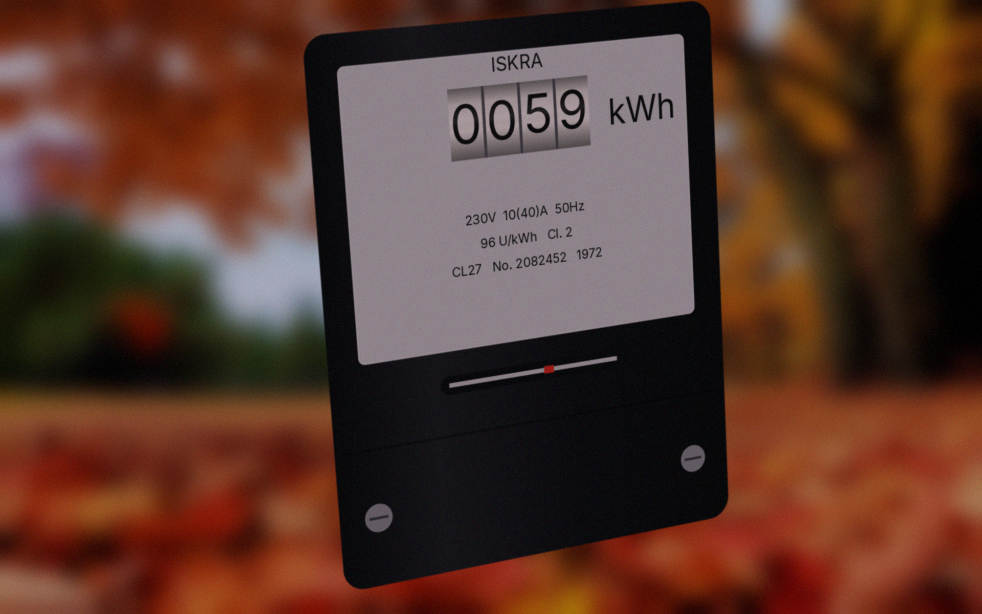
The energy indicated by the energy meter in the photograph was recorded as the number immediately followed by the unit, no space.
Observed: 59kWh
